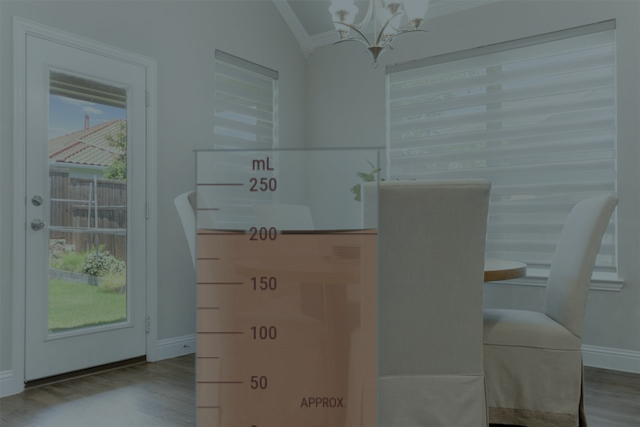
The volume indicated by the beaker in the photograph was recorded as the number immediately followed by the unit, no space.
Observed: 200mL
